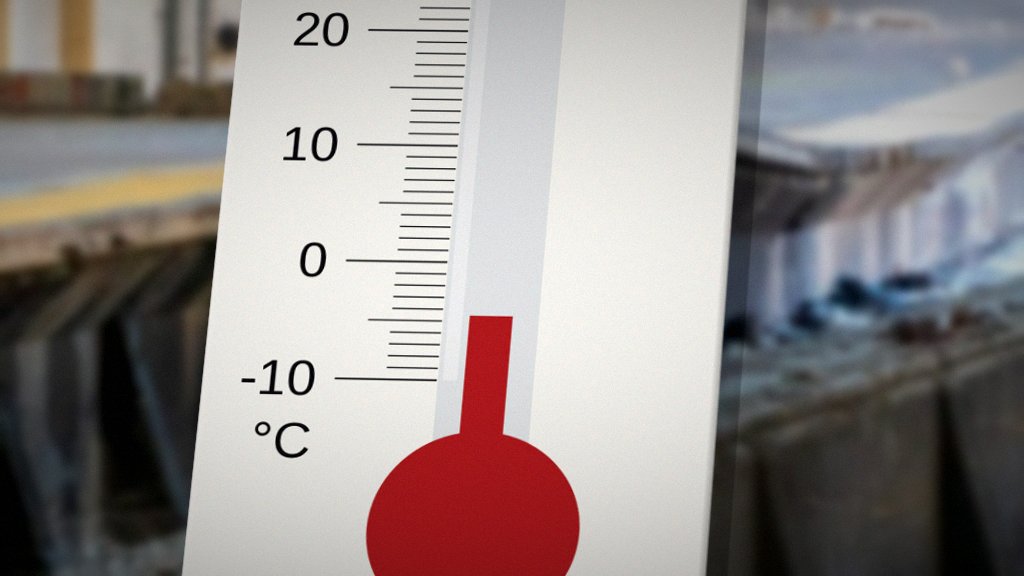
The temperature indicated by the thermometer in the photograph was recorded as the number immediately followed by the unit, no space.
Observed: -4.5°C
